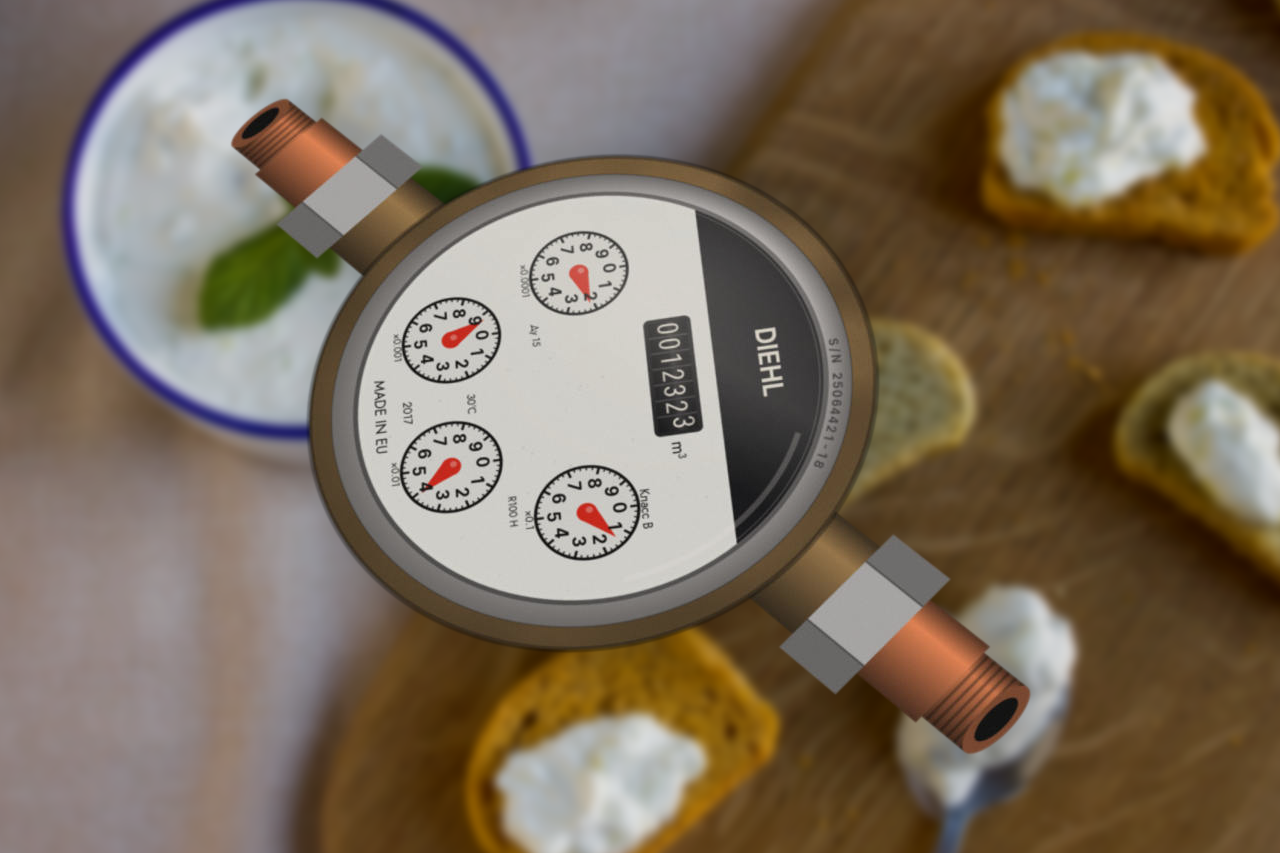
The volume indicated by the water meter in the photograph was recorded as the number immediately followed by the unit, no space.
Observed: 12323.1392m³
